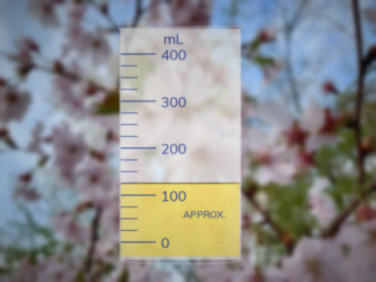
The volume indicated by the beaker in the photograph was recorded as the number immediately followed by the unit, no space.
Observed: 125mL
